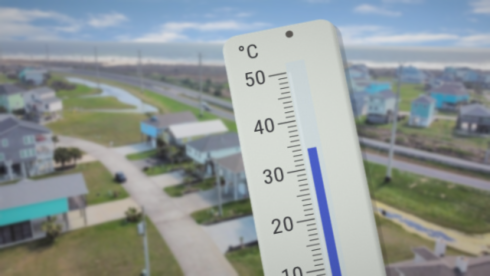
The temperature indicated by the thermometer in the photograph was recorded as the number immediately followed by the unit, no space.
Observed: 34°C
